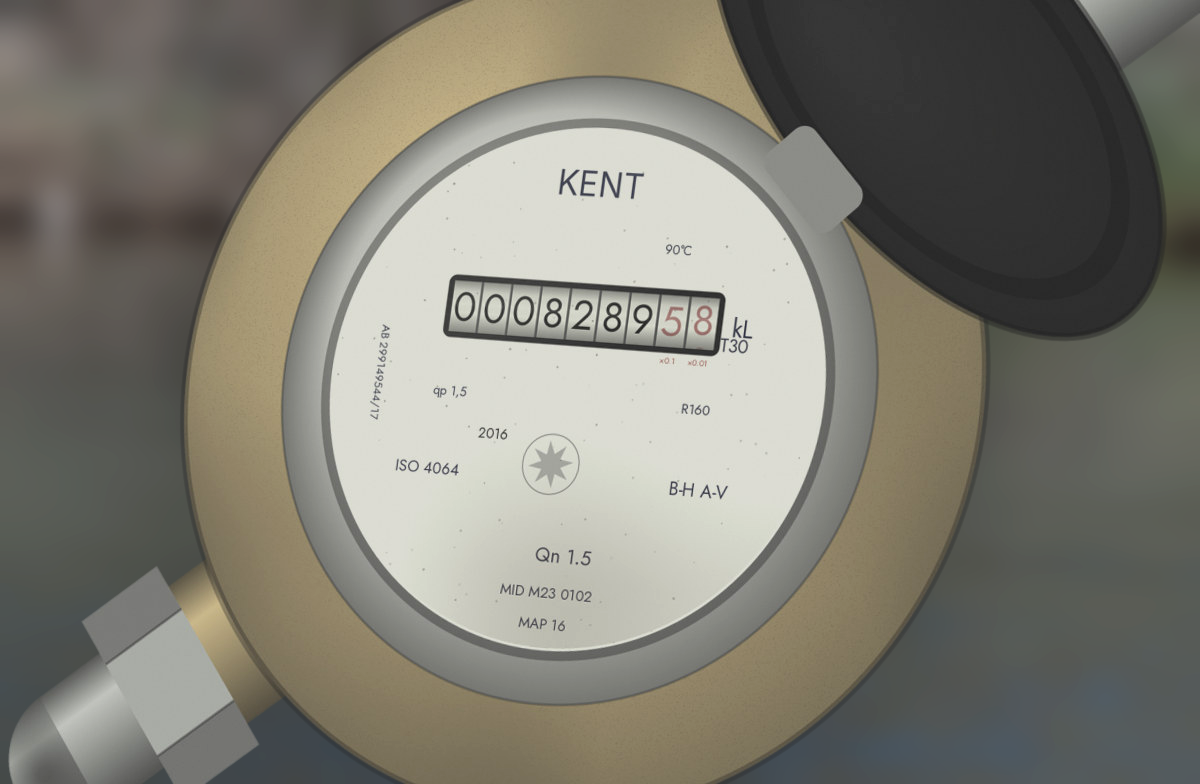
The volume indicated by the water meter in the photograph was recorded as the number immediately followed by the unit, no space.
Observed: 8289.58kL
